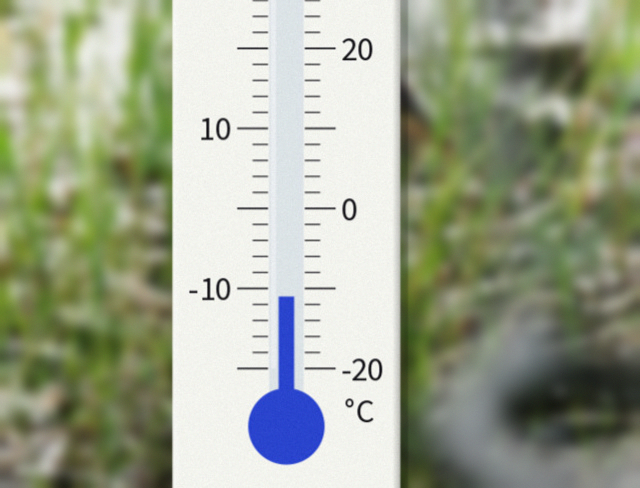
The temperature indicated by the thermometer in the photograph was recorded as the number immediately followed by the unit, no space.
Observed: -11°C
